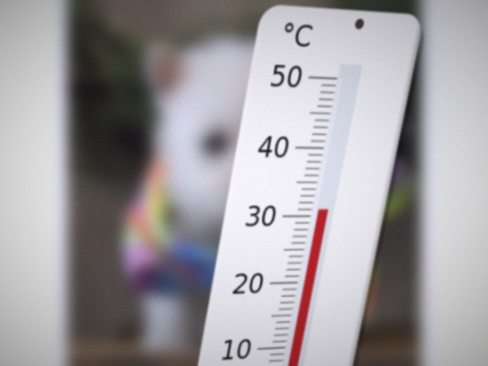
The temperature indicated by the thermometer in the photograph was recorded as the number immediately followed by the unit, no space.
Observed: 31°C
